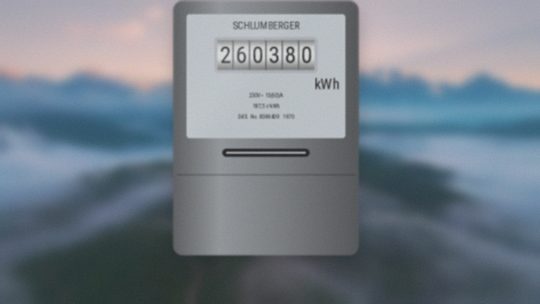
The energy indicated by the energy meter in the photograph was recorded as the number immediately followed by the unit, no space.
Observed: 260380kWh
